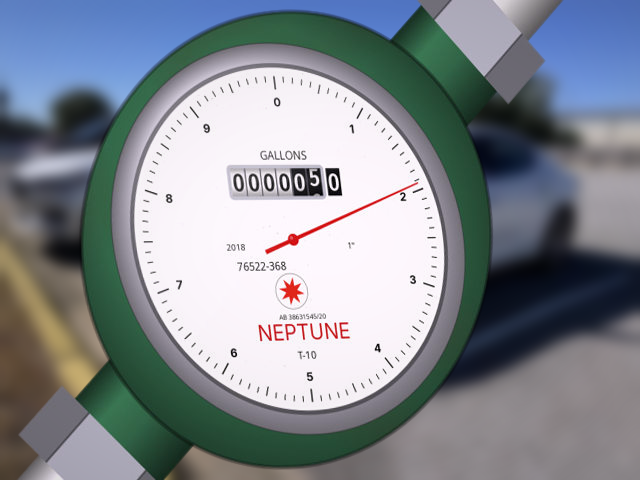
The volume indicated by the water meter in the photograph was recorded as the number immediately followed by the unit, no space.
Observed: 51.9gal
